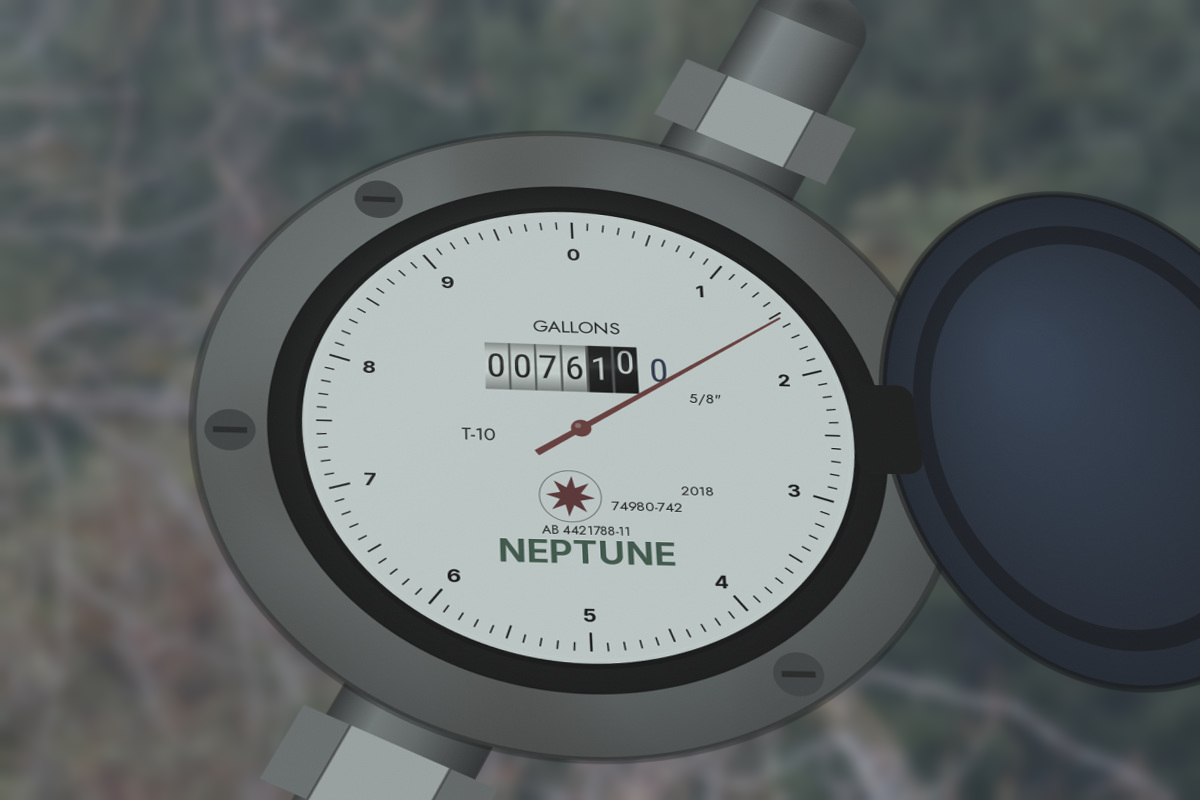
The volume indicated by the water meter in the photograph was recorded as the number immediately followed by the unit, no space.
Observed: 76101.5gal
